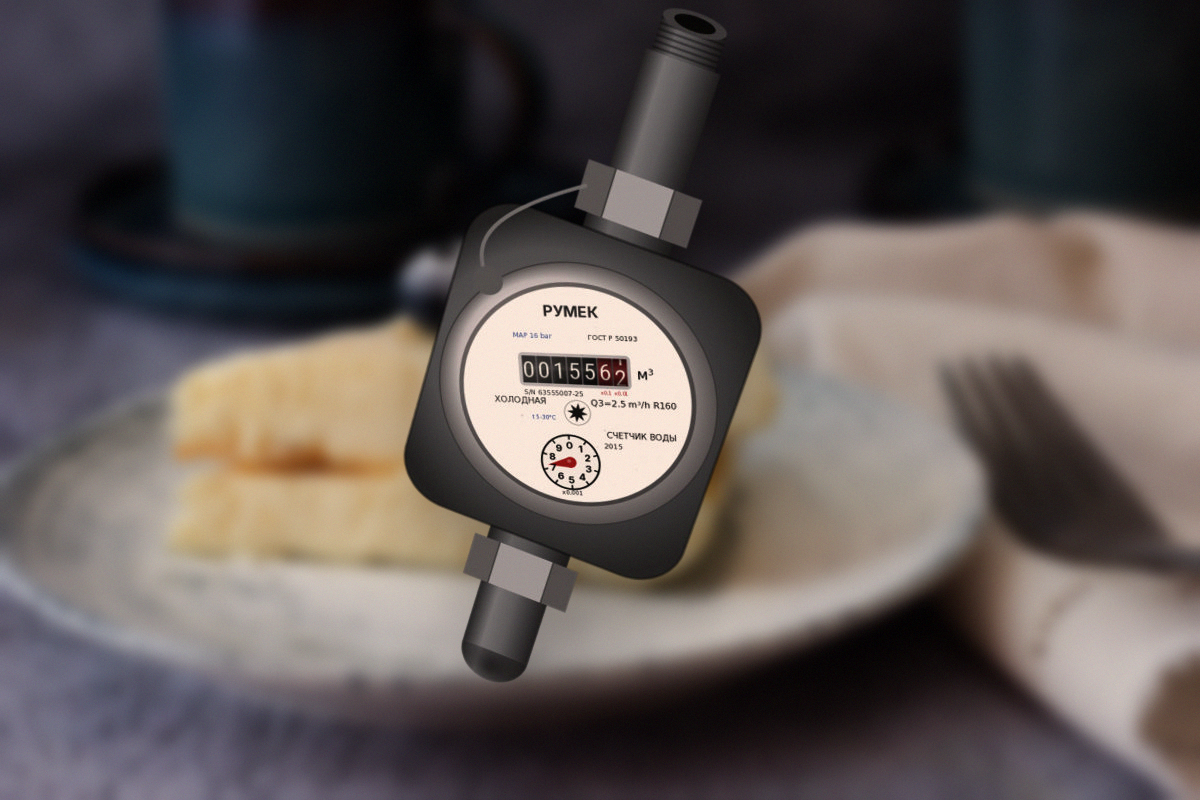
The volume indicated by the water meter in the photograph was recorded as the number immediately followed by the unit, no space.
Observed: 155.617m³
